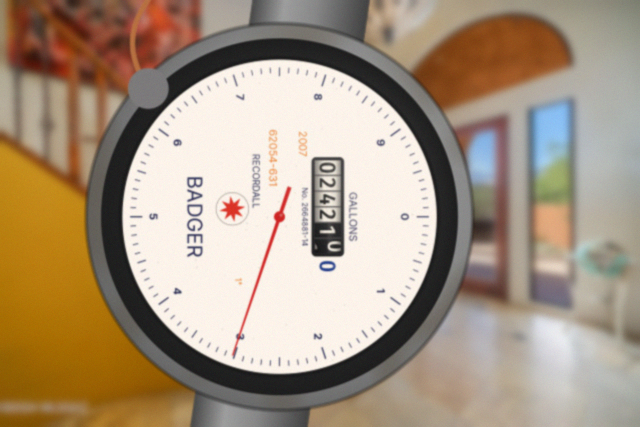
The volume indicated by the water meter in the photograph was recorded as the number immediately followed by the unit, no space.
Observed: 242103.0gal
